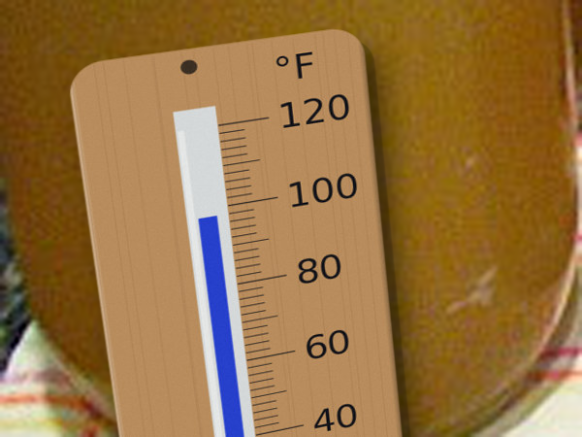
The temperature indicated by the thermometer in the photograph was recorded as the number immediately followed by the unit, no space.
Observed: 98°F
